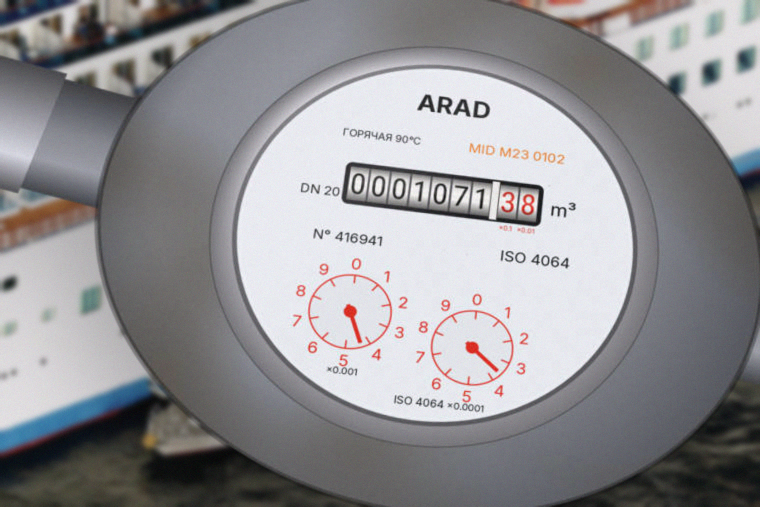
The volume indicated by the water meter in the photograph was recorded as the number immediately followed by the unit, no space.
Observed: 1071.3843m³
